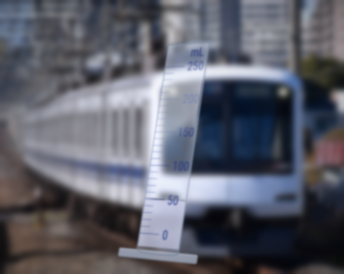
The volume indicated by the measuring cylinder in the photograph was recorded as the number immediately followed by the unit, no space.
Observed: 50mL
